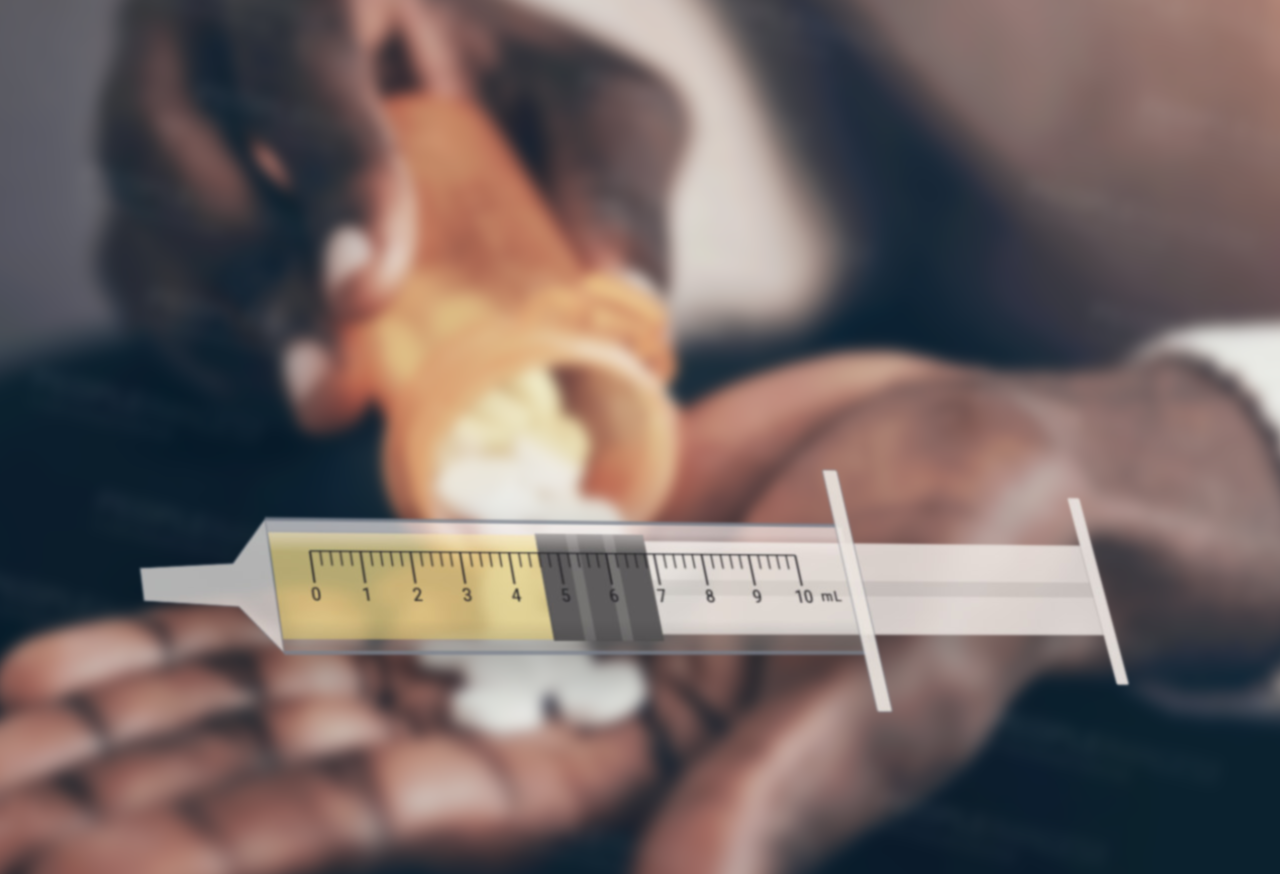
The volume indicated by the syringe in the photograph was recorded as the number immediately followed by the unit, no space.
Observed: 4.6mL
